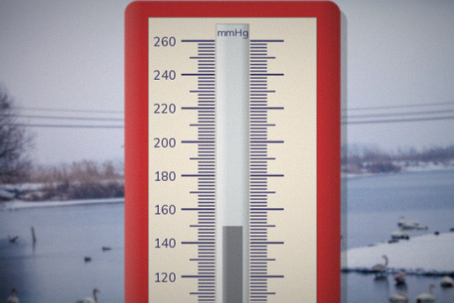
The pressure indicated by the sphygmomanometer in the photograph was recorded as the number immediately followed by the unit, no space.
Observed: 150mmHg
